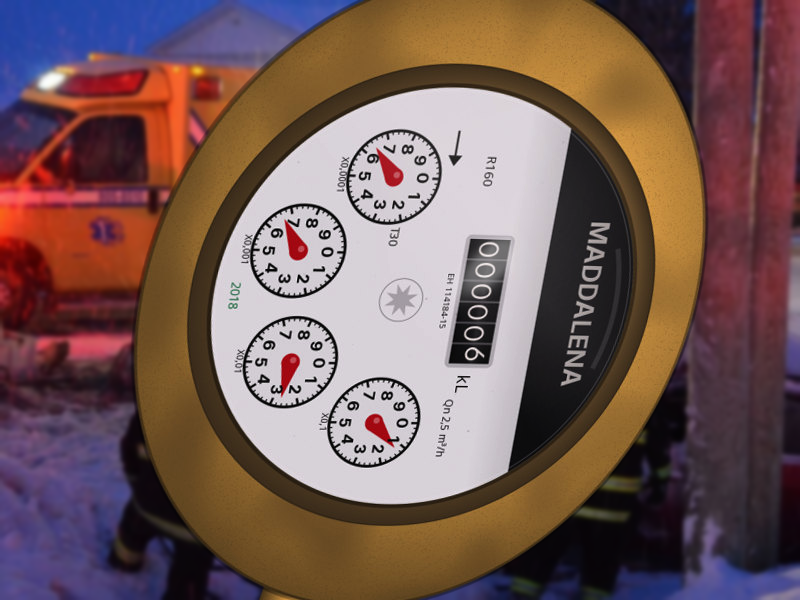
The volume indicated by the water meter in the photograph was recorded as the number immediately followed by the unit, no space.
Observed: 6.1266kL
